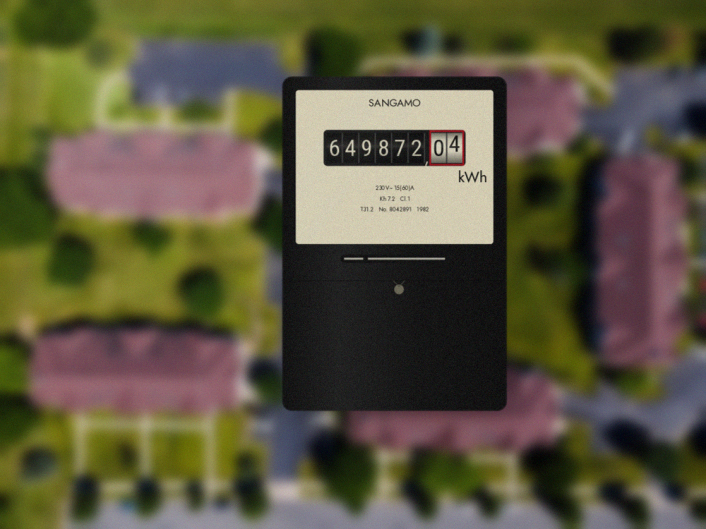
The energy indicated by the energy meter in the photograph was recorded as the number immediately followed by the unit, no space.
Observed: 649872.04kWh
